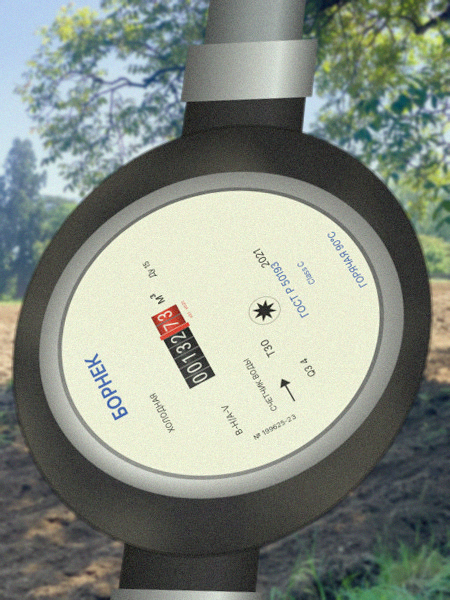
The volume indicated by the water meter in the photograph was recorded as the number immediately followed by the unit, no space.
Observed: 132.73m³
